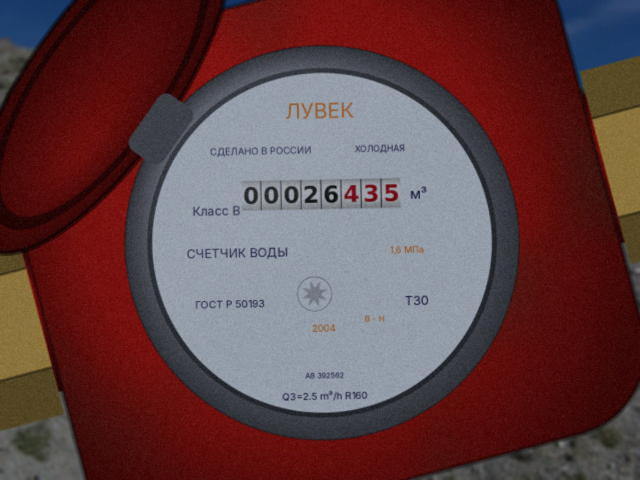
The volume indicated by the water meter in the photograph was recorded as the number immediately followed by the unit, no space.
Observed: 26.435m³
